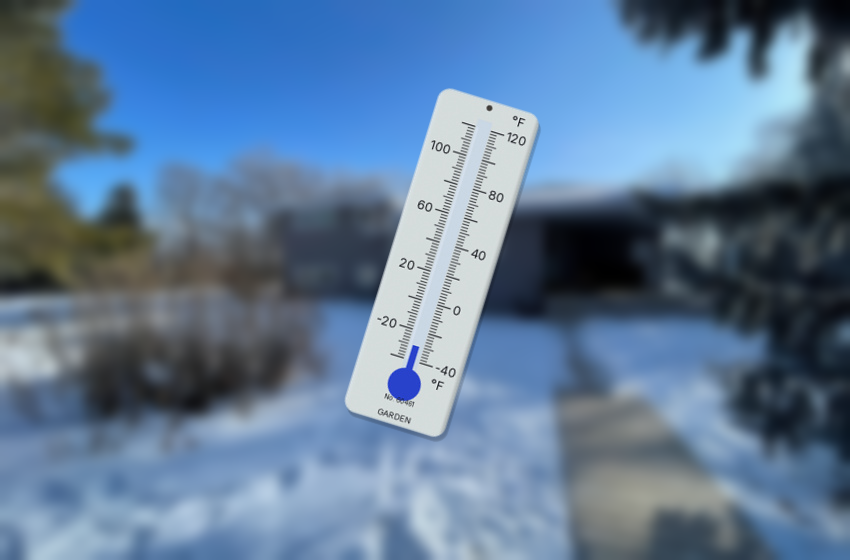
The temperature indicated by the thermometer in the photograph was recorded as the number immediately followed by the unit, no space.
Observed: -30°F
